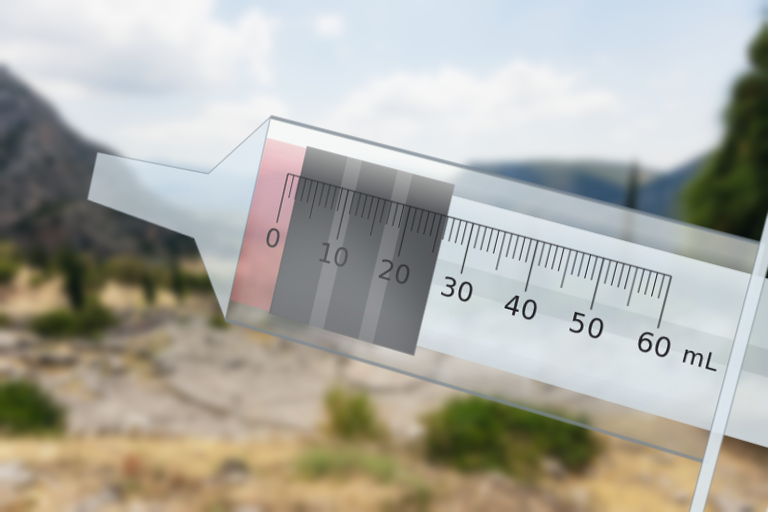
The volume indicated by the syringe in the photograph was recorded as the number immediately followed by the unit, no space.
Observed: 2mL
